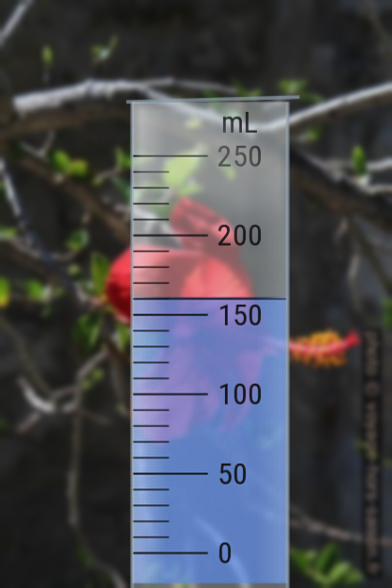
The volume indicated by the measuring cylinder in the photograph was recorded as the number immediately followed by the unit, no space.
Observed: 160mL
